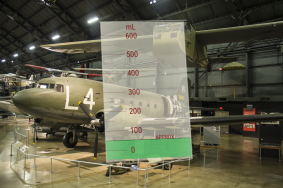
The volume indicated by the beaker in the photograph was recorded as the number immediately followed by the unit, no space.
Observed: 50mL
